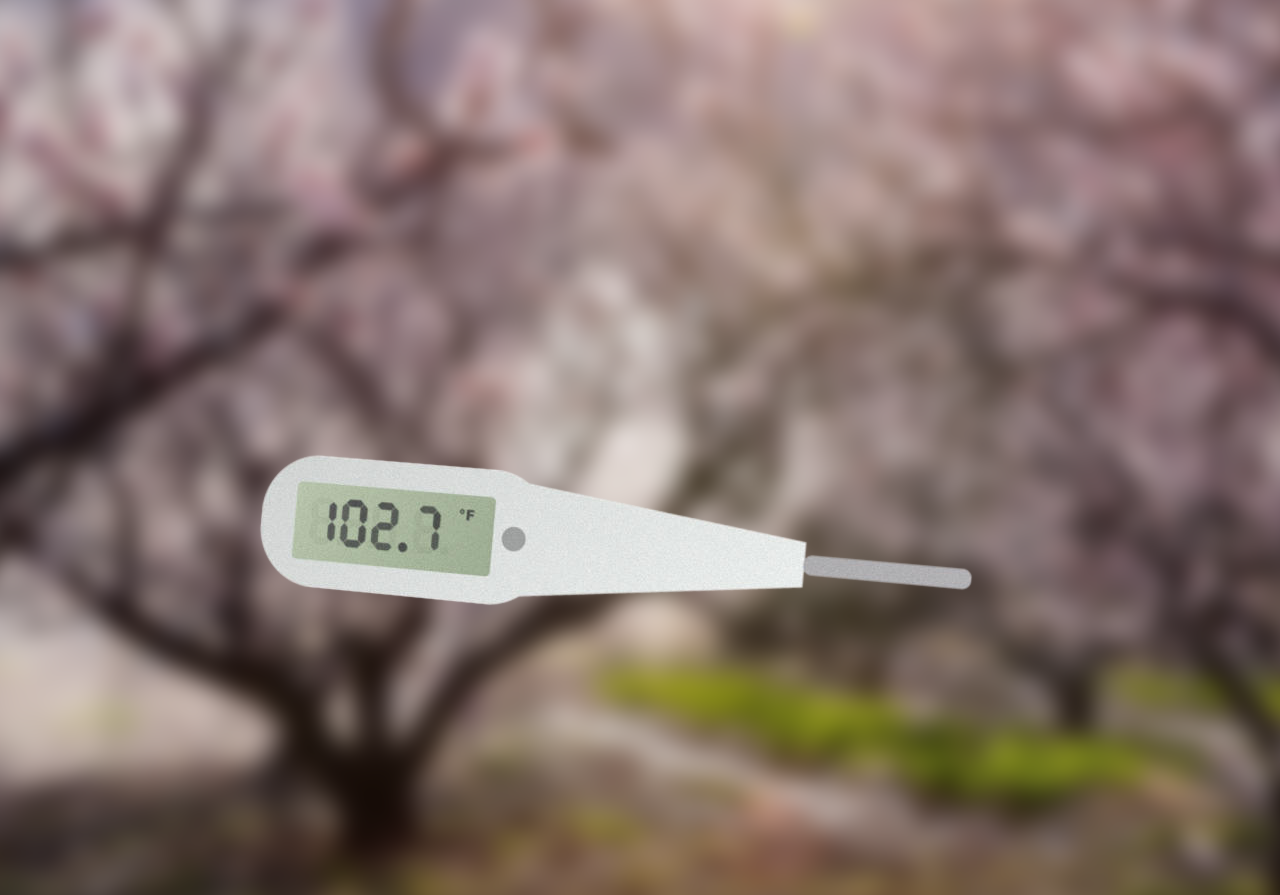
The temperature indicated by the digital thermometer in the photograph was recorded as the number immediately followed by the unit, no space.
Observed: 102.7°F
